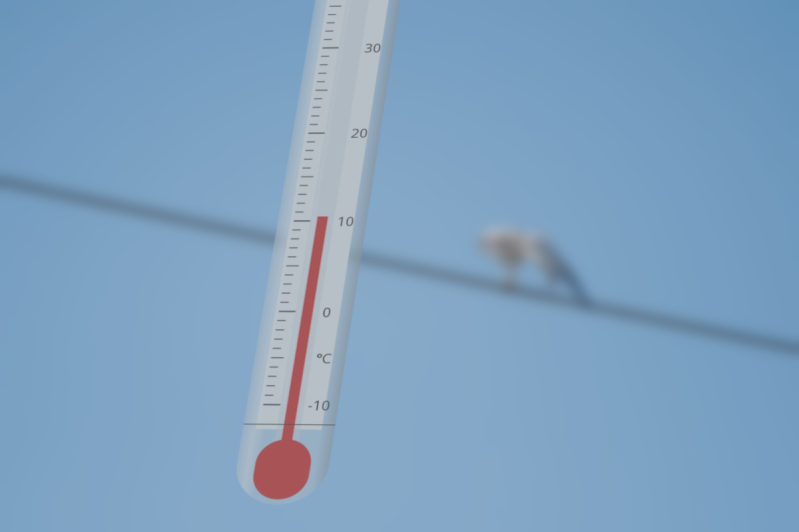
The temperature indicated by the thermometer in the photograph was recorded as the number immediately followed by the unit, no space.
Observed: 10.5°C
